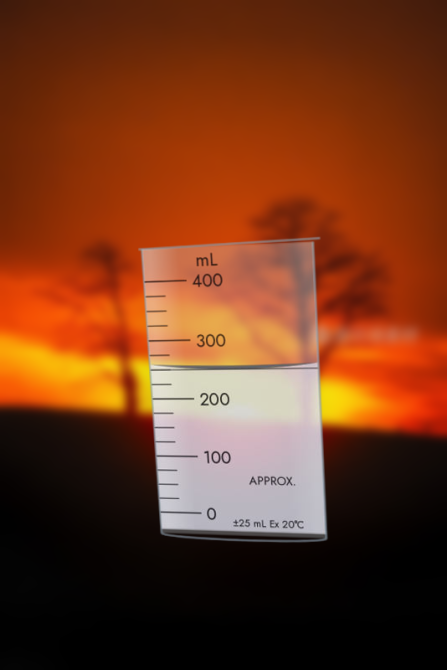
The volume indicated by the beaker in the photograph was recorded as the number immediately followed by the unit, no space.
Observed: 250mL
